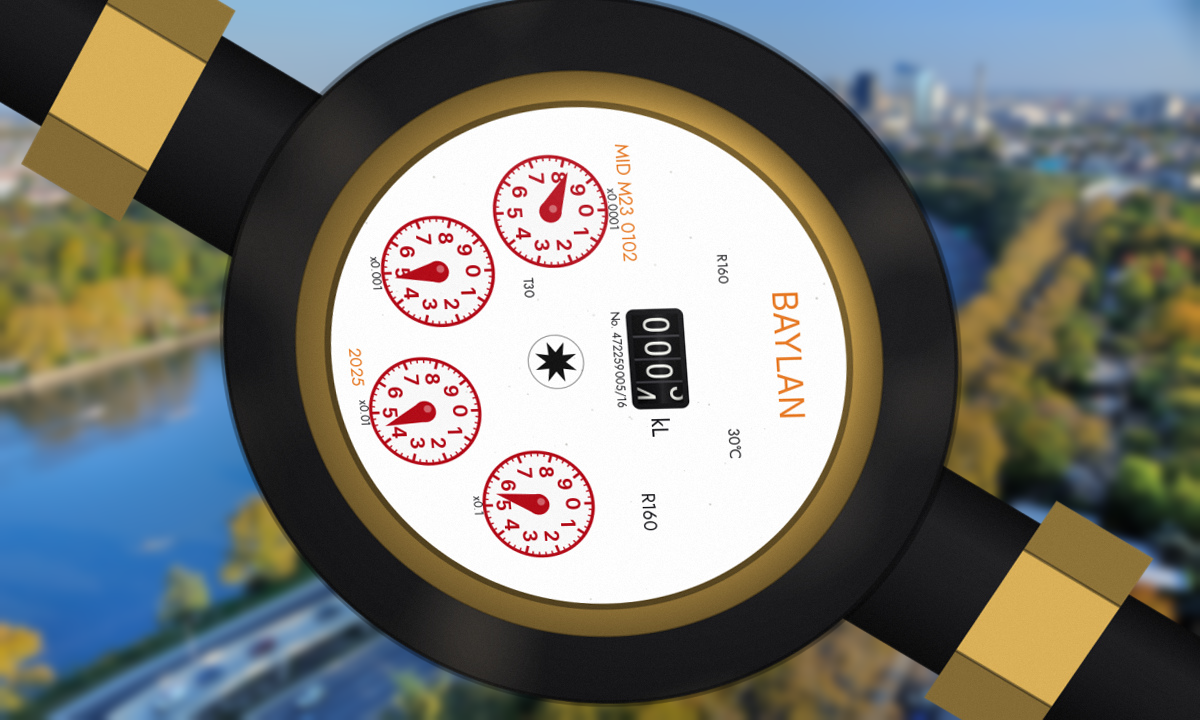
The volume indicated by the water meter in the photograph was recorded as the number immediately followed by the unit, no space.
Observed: 3.5448kL
